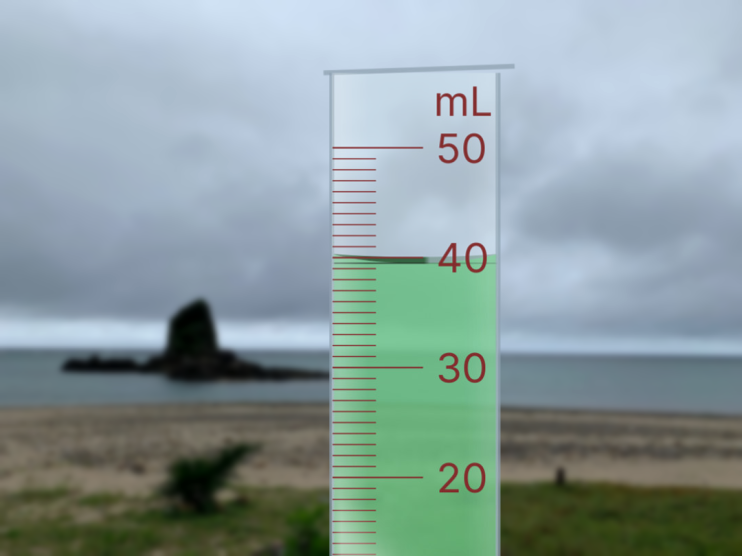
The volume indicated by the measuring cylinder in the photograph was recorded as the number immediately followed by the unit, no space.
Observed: 39.5mL
